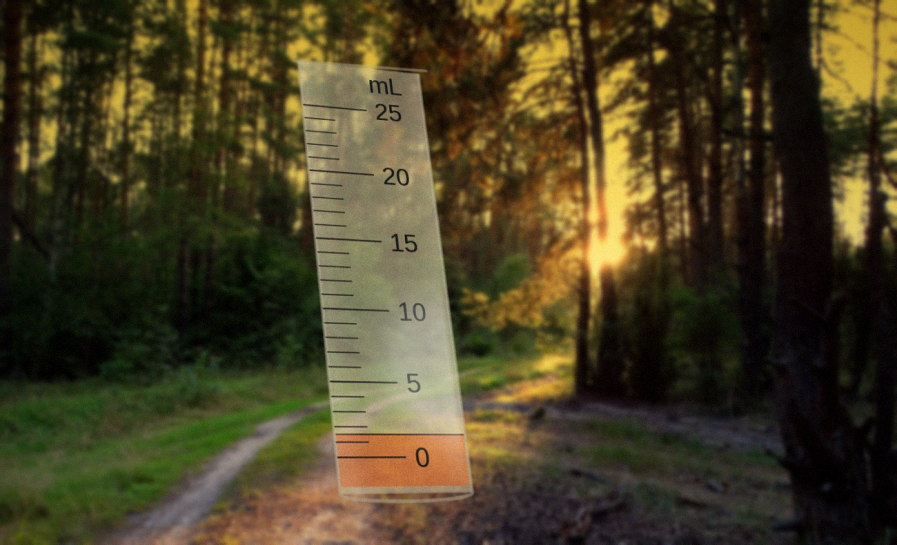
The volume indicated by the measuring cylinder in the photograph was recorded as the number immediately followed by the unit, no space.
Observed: 1.5mL
